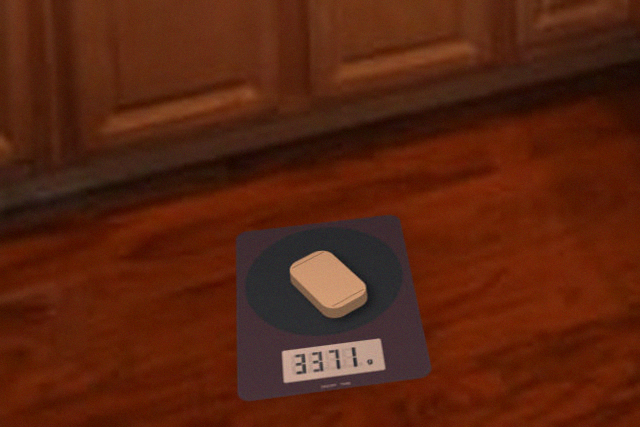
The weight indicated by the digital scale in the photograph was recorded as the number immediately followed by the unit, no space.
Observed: 3371g
